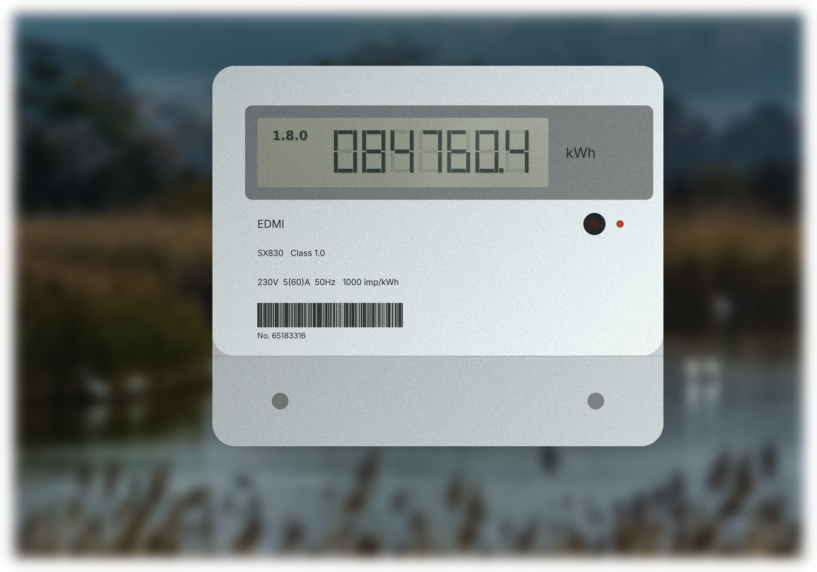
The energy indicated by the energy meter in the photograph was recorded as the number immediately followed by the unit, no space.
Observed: 84760.4kWh
